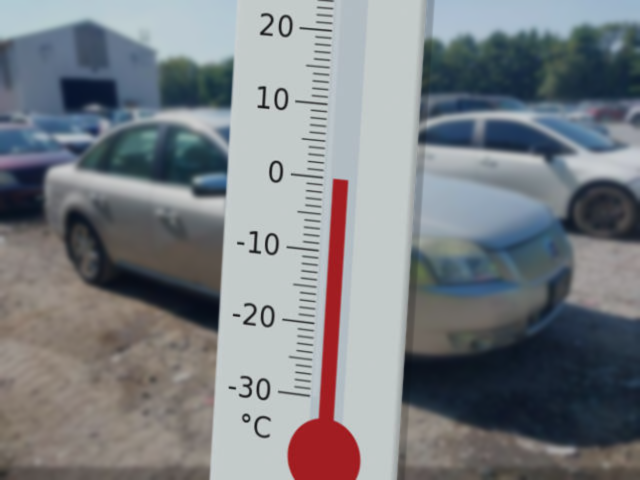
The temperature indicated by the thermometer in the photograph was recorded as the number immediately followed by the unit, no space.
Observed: 0°C
